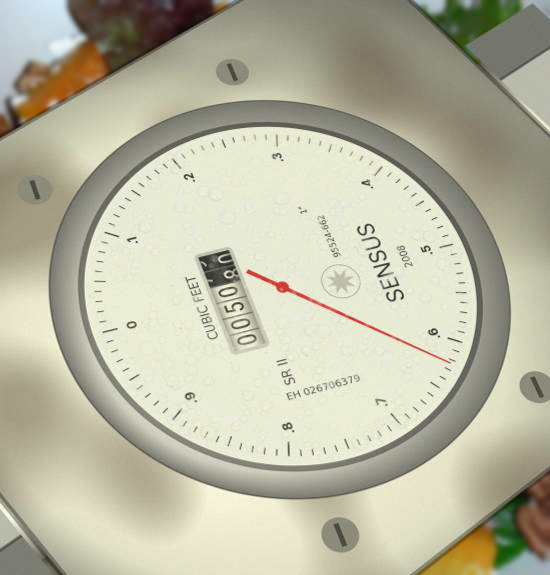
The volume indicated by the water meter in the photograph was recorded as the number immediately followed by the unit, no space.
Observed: 5079.62ft³
